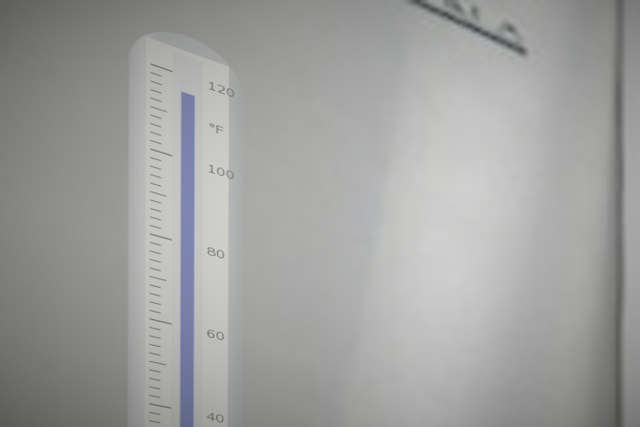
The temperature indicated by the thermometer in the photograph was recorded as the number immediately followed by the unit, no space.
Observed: 116°F
